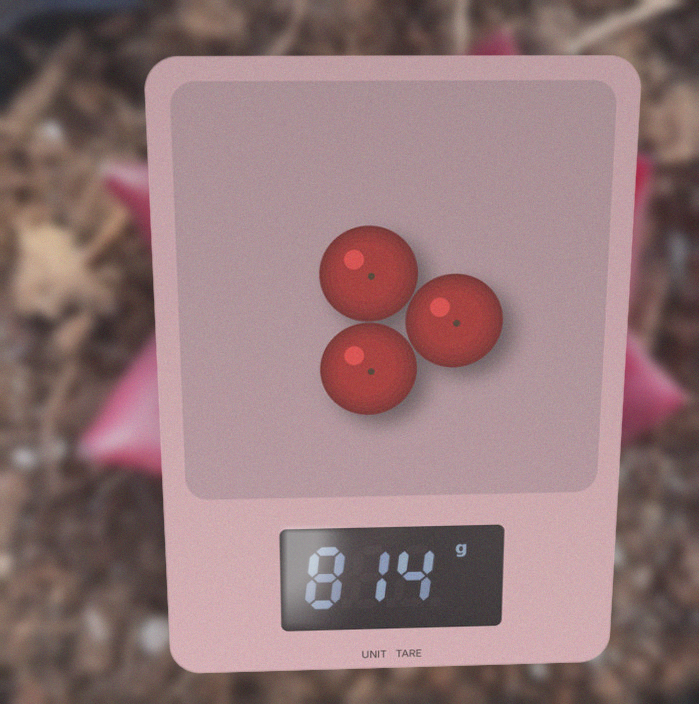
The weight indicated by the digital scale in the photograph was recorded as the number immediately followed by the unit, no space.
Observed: 814g
